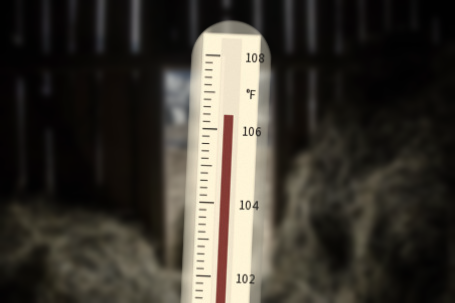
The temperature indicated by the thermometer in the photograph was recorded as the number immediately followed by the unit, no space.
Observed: 106.4°F
